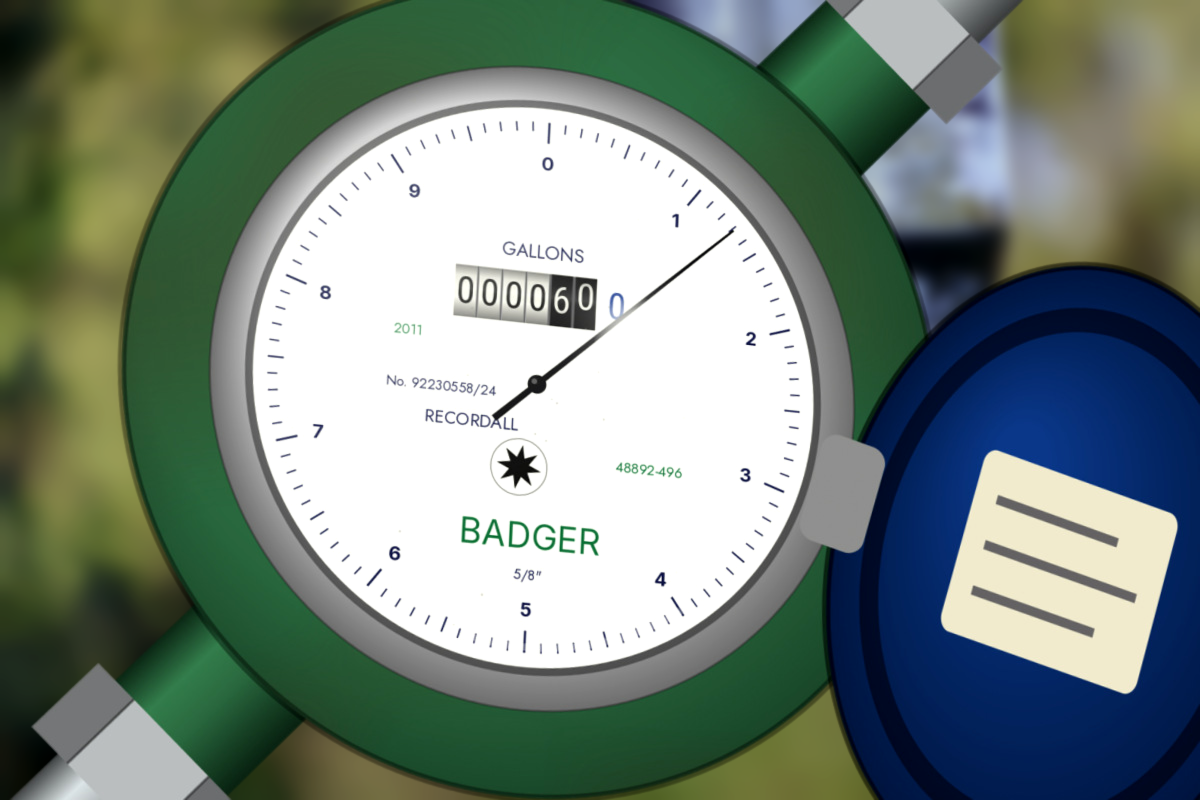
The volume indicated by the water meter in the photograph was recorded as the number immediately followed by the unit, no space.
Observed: 601.3gal
